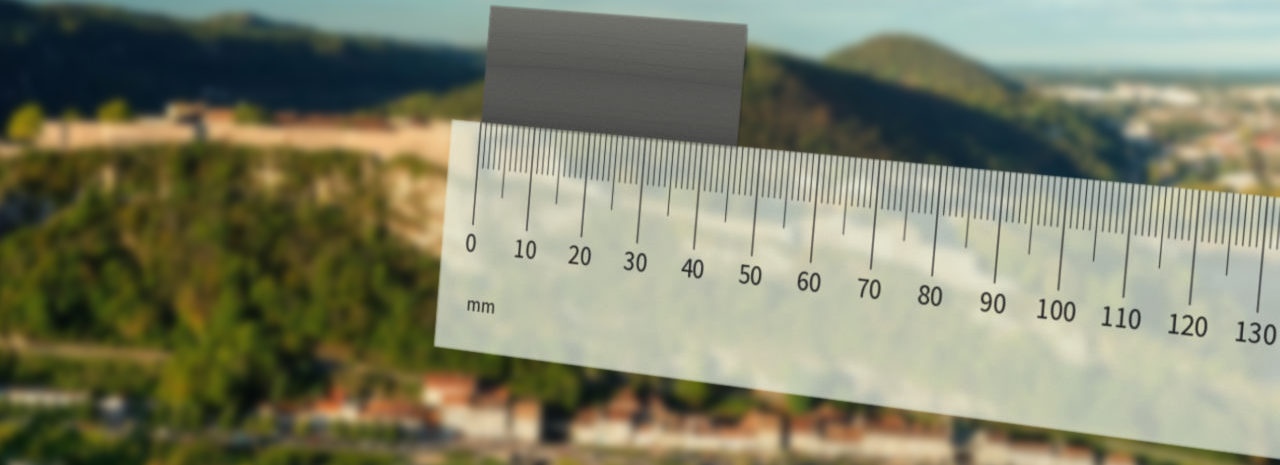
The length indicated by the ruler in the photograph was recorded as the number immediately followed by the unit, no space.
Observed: 46mm
